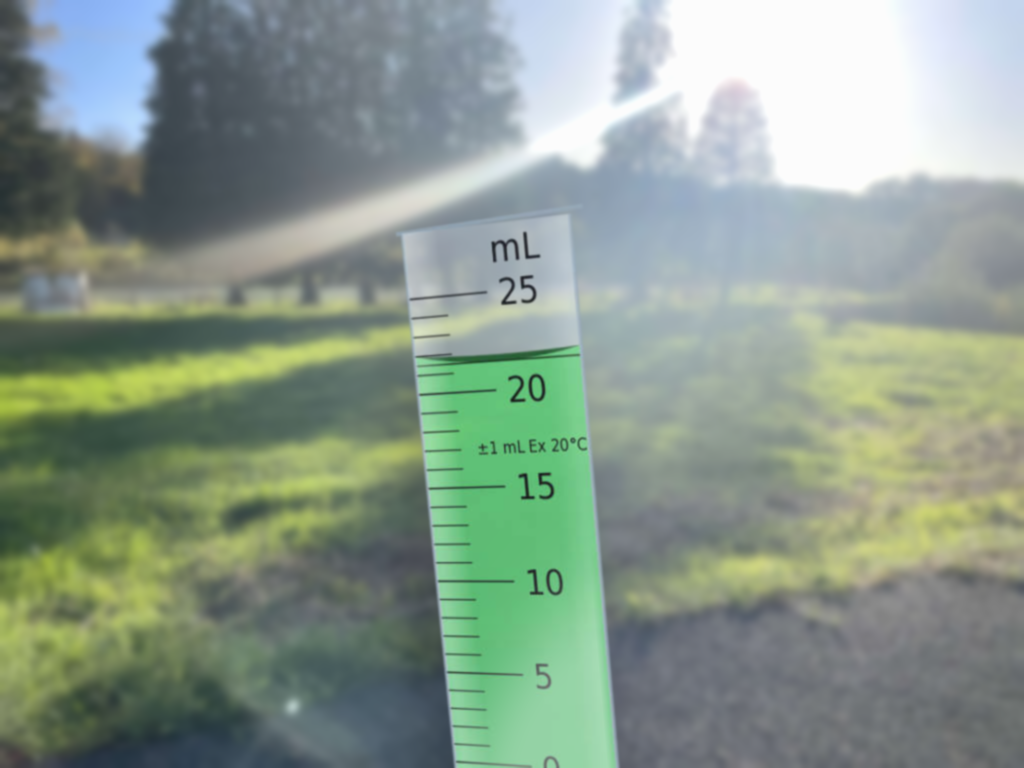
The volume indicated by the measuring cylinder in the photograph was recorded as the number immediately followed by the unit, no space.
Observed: 21.5mL
